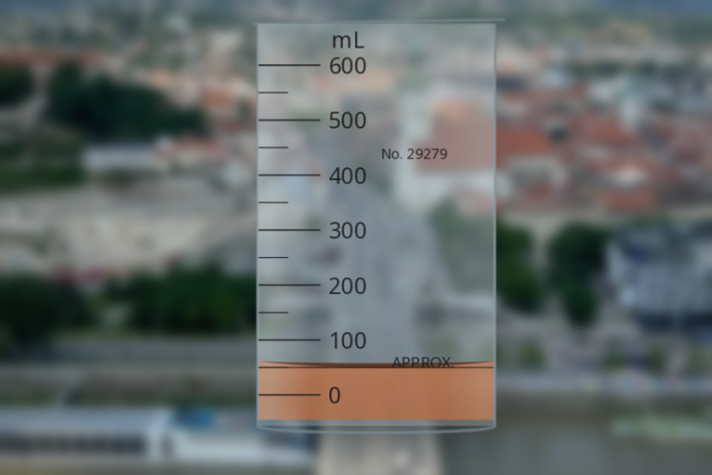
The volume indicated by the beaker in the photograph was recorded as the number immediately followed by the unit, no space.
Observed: 50mL
